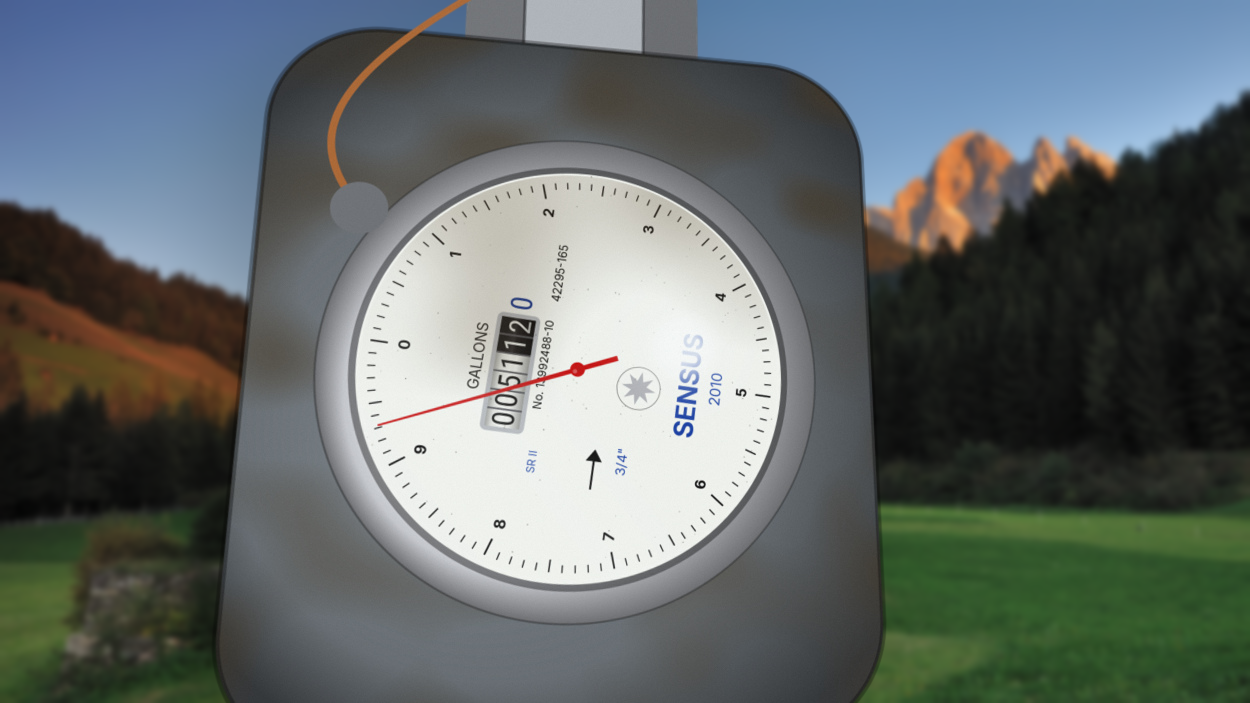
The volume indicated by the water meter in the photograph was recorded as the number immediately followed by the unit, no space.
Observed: 51119.3gal
